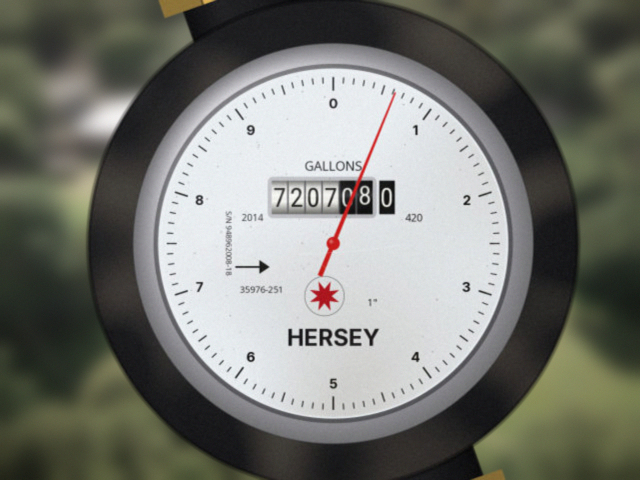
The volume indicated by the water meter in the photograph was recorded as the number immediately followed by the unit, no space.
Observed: 7207080.6gal
